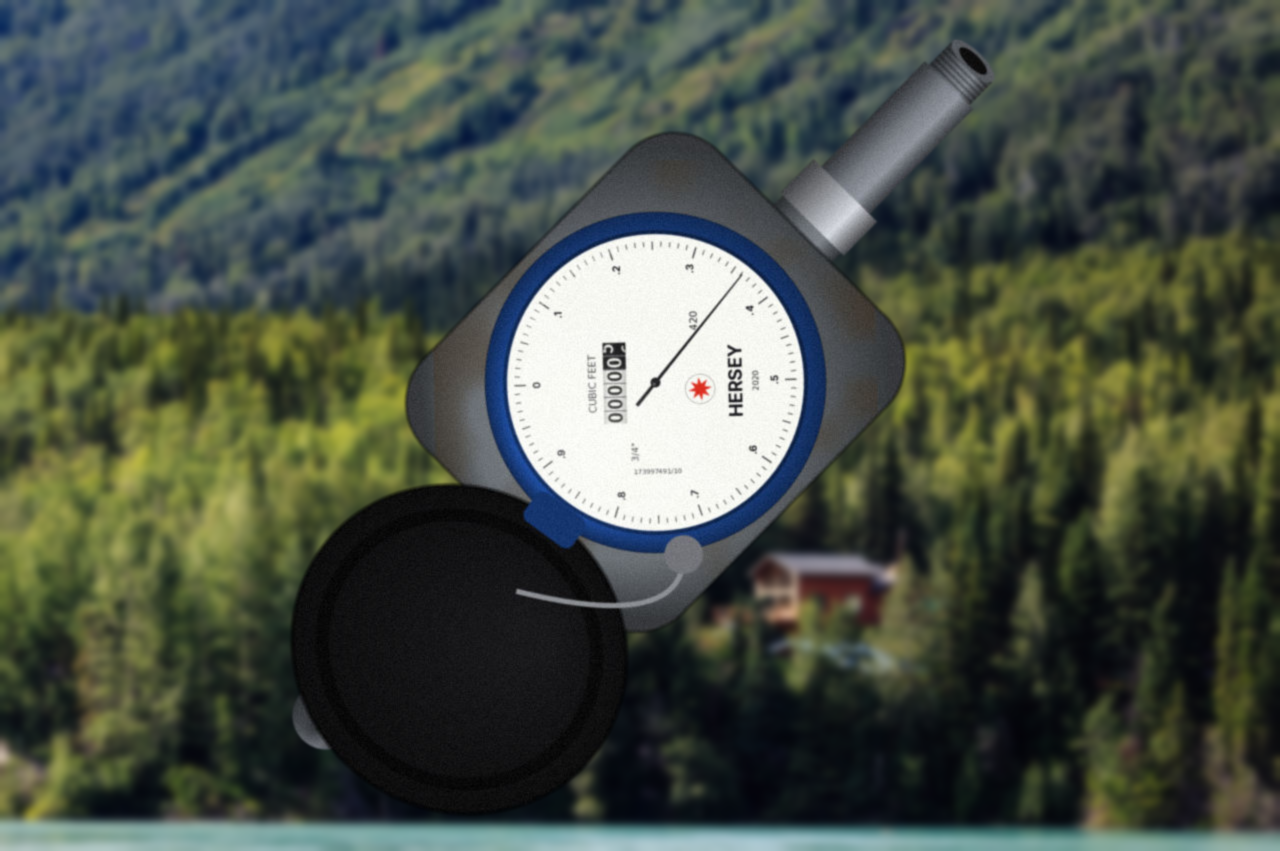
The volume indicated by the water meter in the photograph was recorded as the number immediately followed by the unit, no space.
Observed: 5.36ft³
